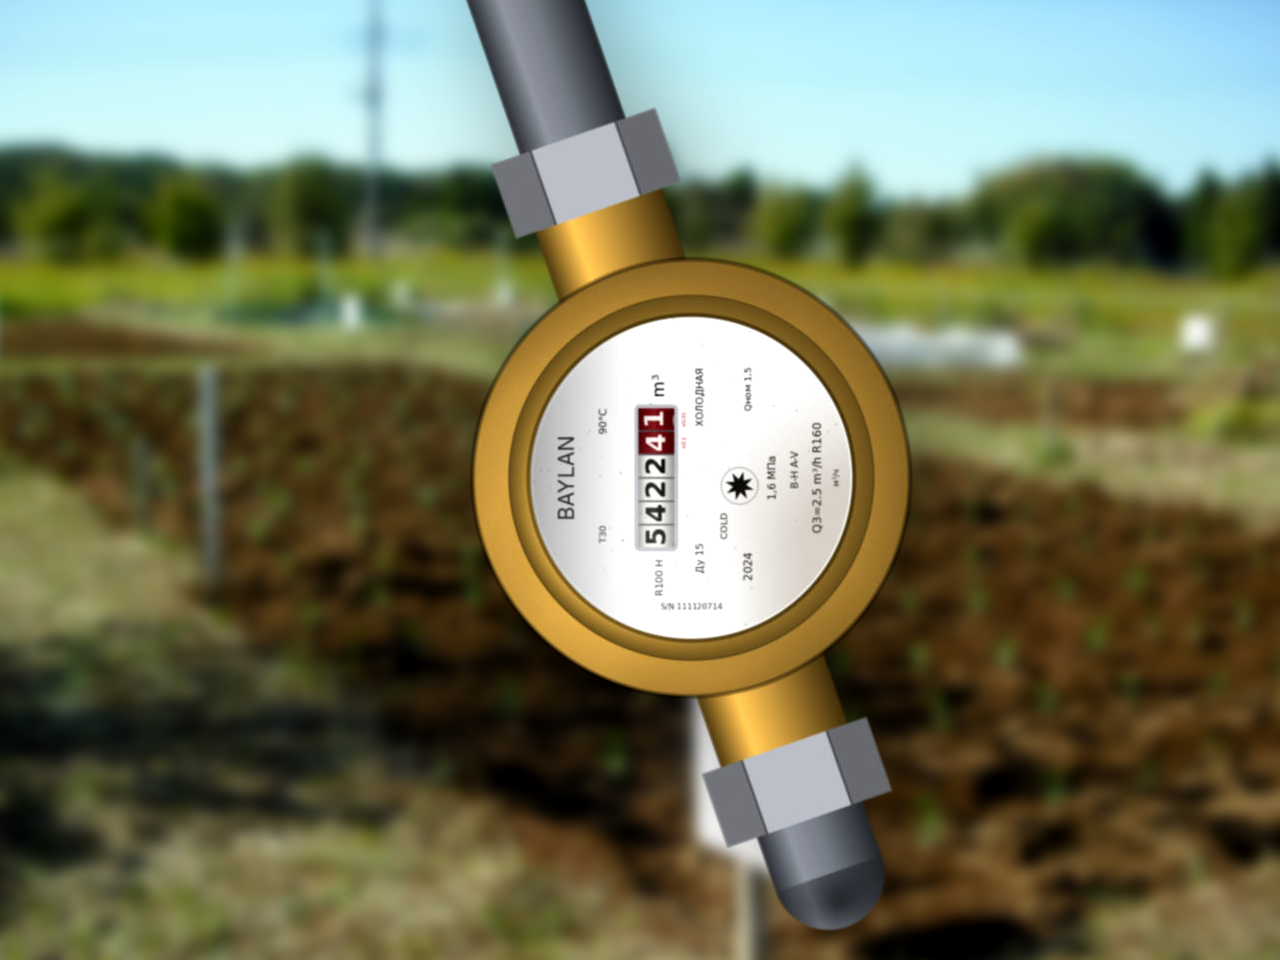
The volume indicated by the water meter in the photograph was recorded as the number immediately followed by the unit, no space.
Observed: 5422.41m³
